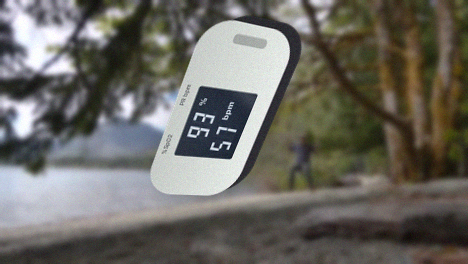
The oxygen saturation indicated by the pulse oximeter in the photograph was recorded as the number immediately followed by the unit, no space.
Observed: 93%
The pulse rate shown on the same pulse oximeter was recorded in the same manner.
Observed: 57bpm
